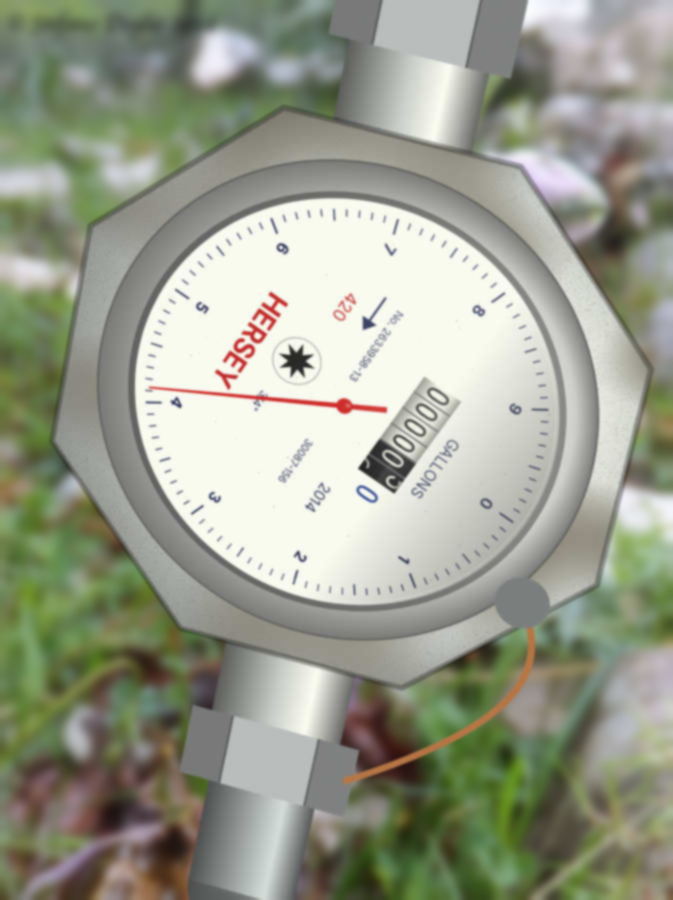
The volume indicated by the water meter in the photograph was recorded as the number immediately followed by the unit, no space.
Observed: 54.1gal
